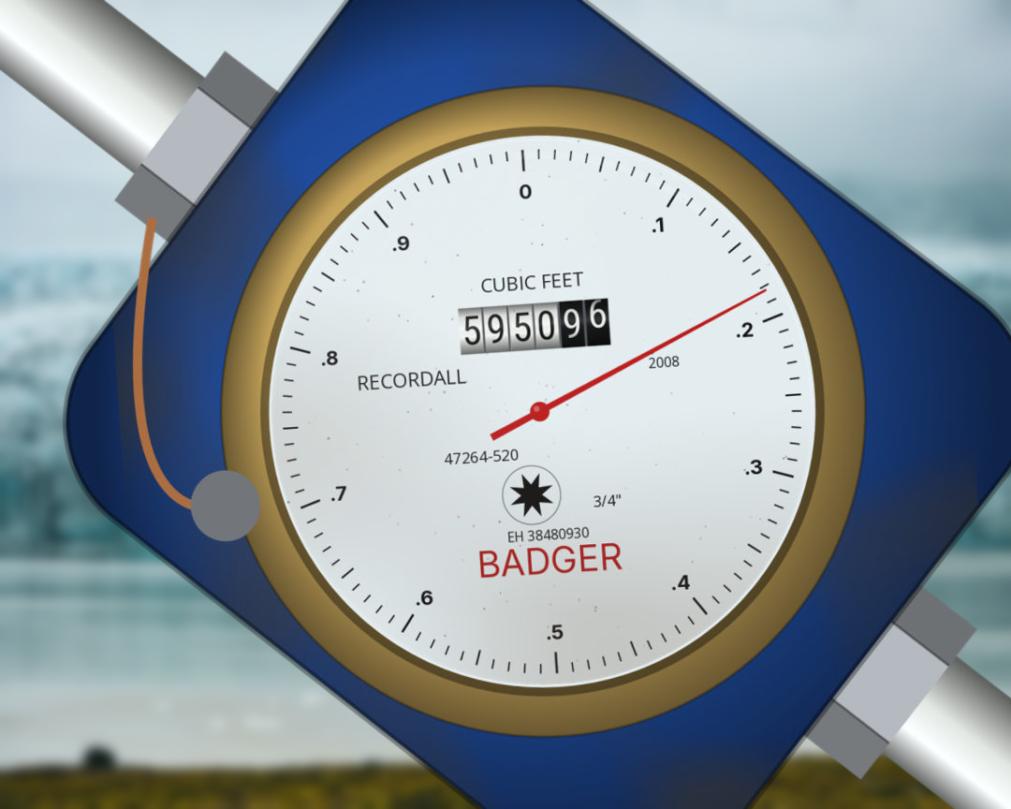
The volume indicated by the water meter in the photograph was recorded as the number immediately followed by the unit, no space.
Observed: 595096.18ft³
